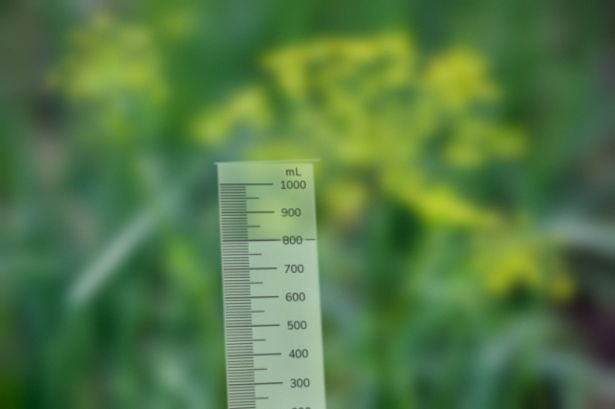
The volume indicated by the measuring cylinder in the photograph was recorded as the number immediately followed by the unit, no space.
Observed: 800mL
